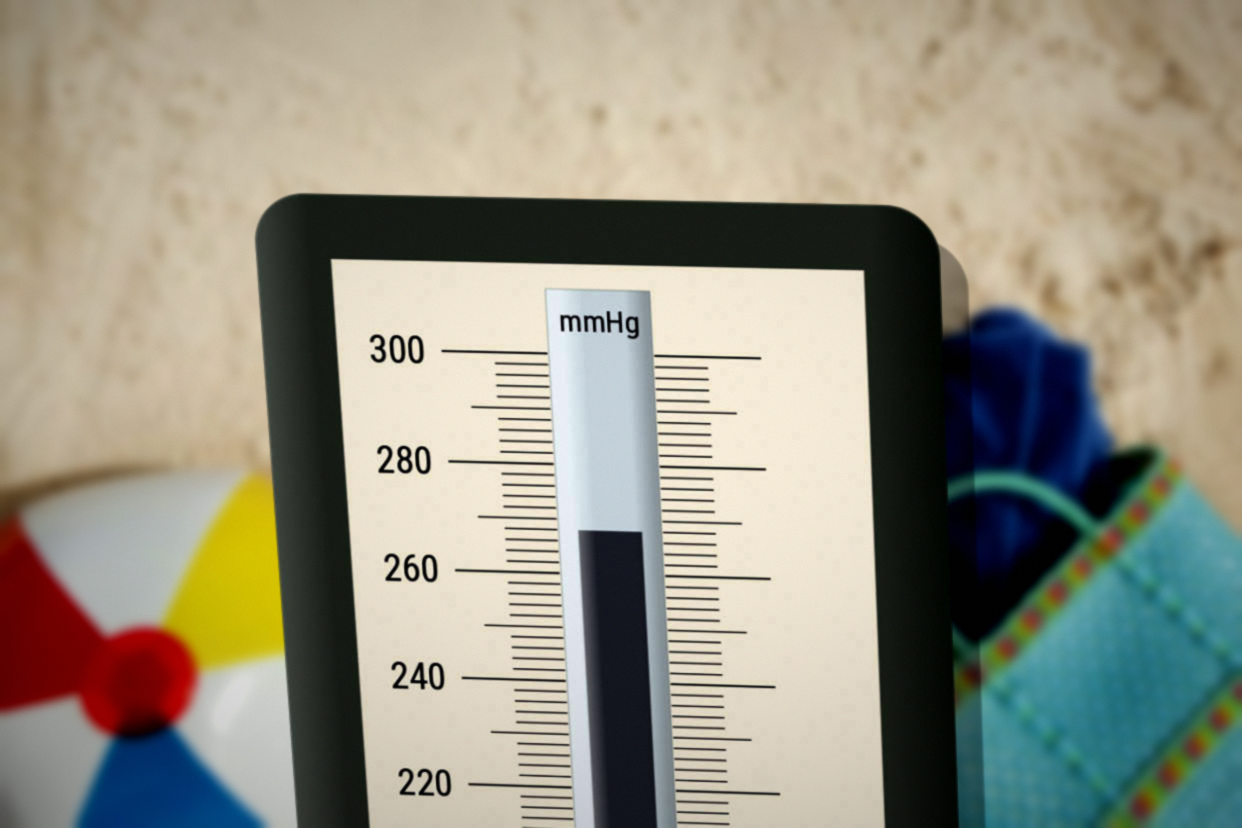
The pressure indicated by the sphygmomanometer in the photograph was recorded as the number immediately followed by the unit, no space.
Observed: 268mmHg
